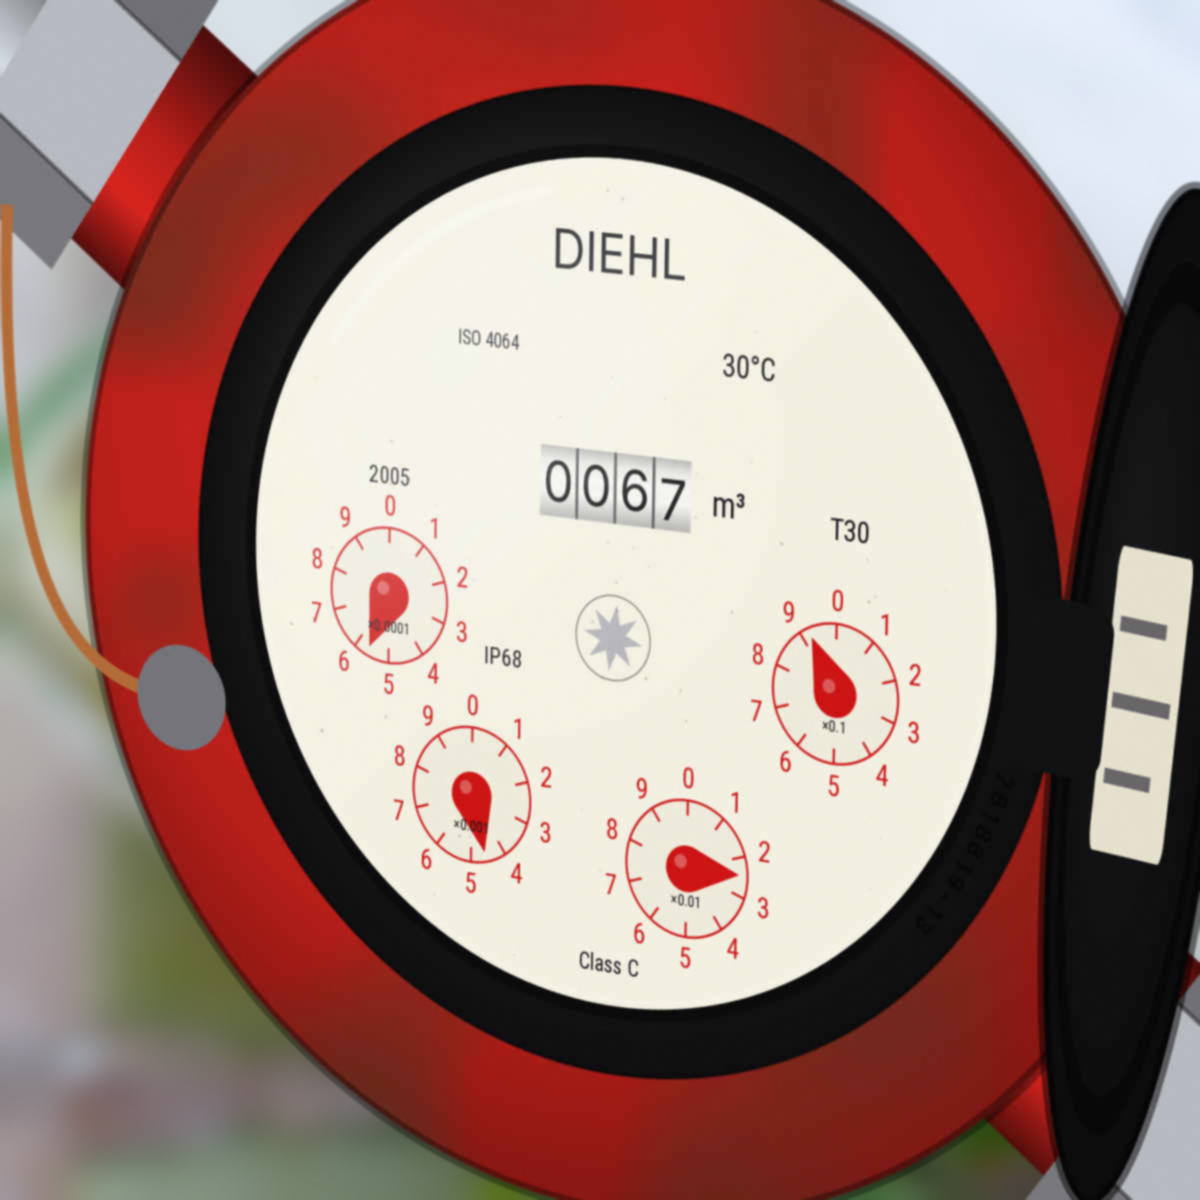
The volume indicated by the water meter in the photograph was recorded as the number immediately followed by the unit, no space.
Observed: 66.9245m³
